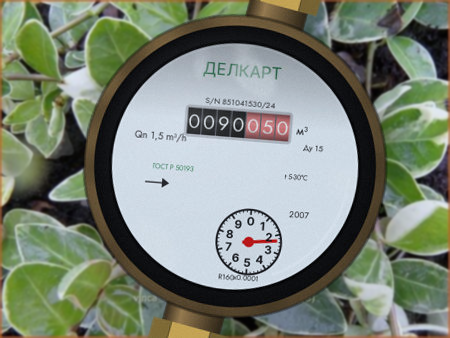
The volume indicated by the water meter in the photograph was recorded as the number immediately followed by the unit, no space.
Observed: 90.0502m³
